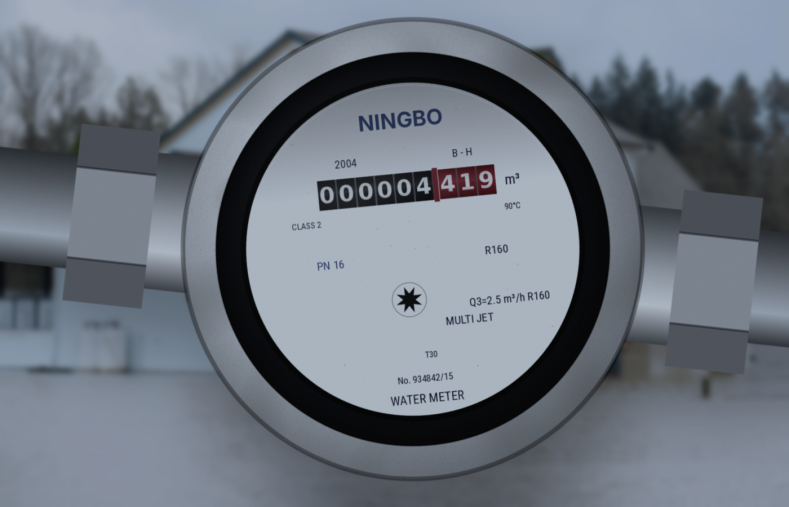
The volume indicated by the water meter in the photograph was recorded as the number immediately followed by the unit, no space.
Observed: 4.419m³
